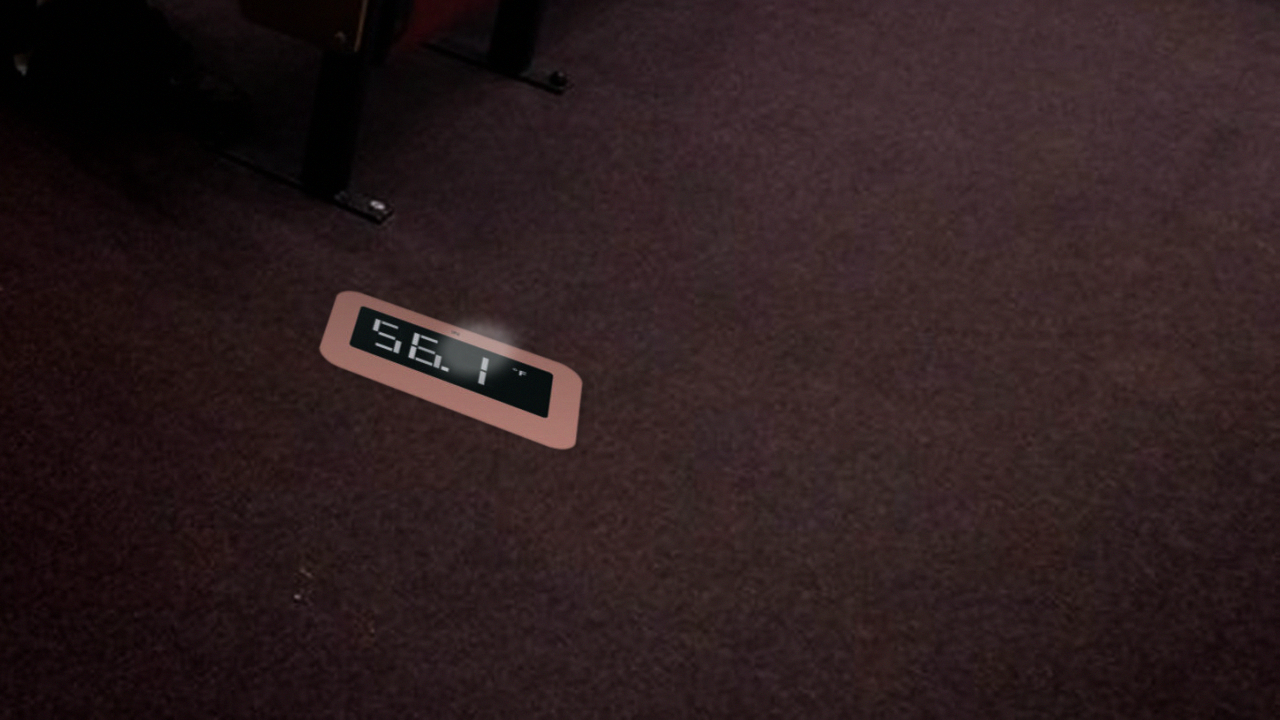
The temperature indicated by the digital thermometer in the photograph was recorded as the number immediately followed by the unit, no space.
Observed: 56.1°F
